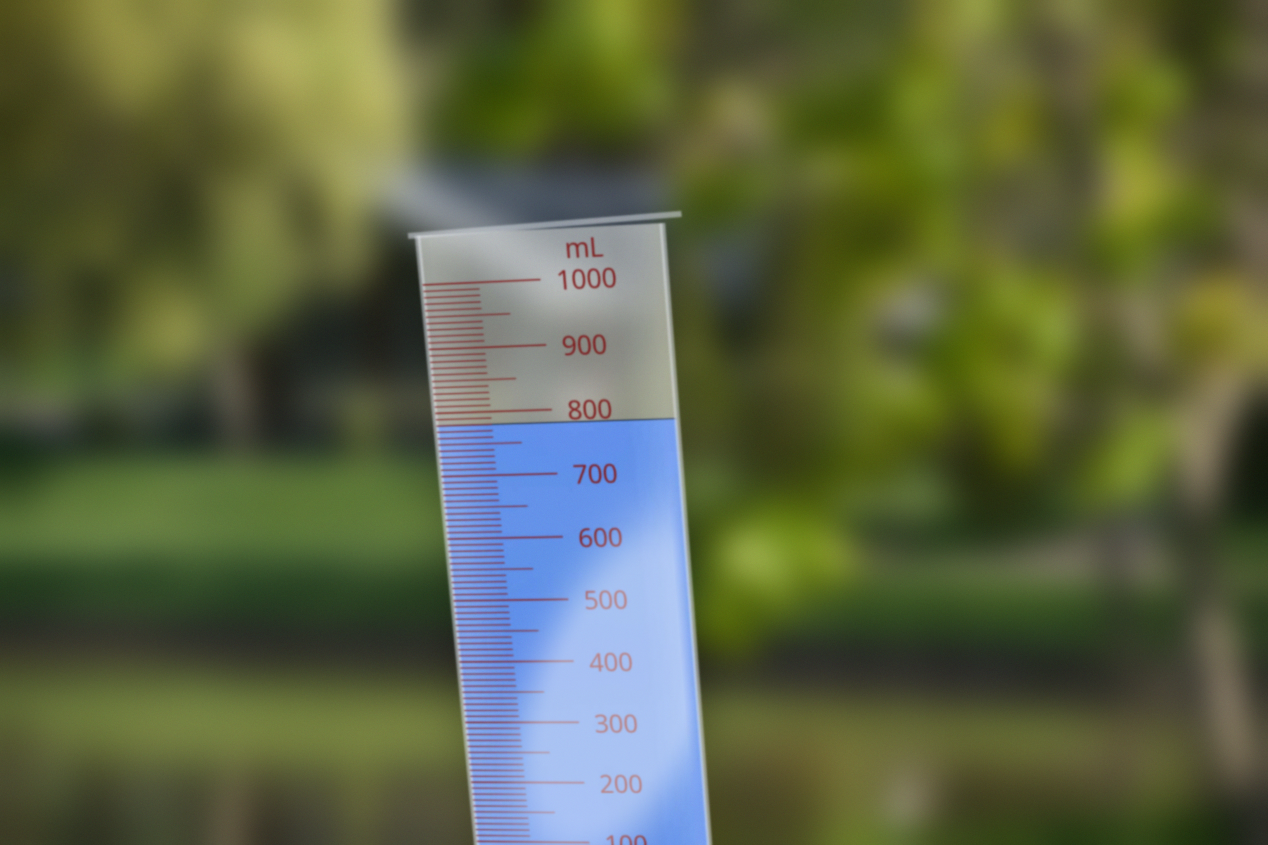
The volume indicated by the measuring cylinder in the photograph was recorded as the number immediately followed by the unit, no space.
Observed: 780mL
